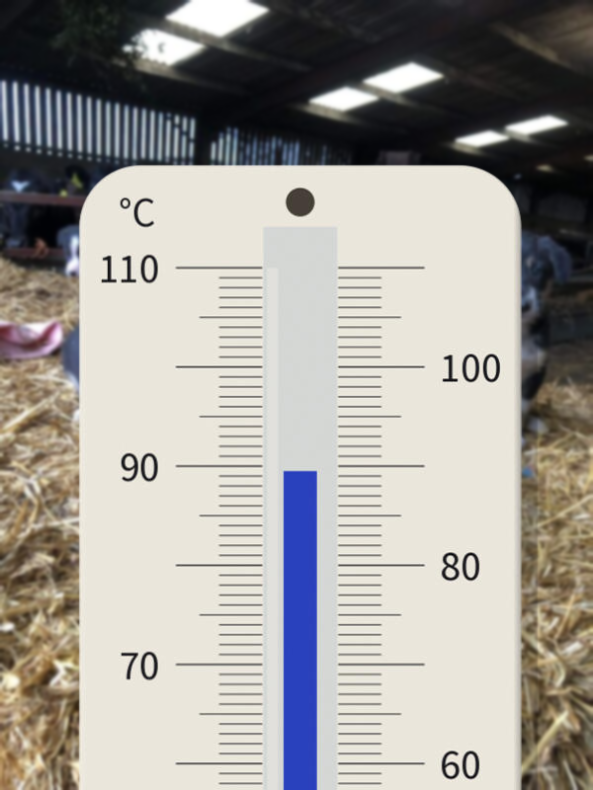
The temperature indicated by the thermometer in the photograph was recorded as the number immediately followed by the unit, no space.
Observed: 89.5°C
